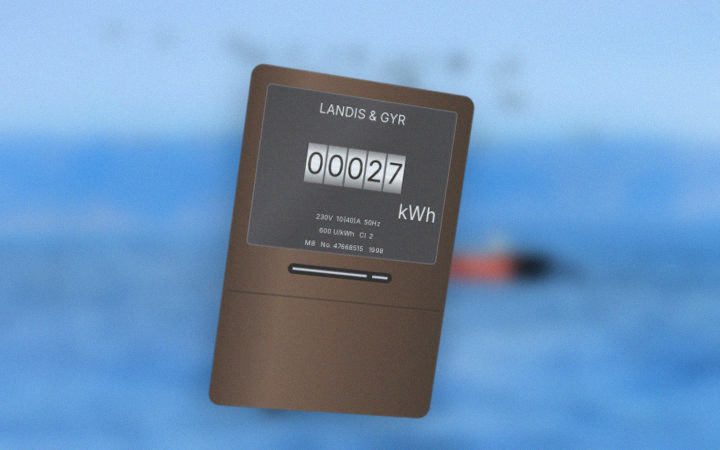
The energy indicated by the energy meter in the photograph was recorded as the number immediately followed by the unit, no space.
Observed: 27kWh
